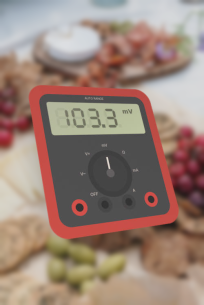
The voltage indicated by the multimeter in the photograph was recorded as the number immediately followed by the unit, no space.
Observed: 103.3mV
